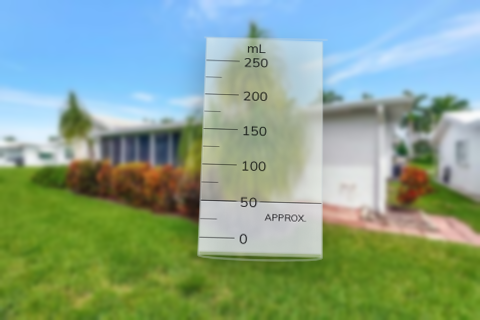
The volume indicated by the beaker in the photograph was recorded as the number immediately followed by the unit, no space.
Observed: 50mL
